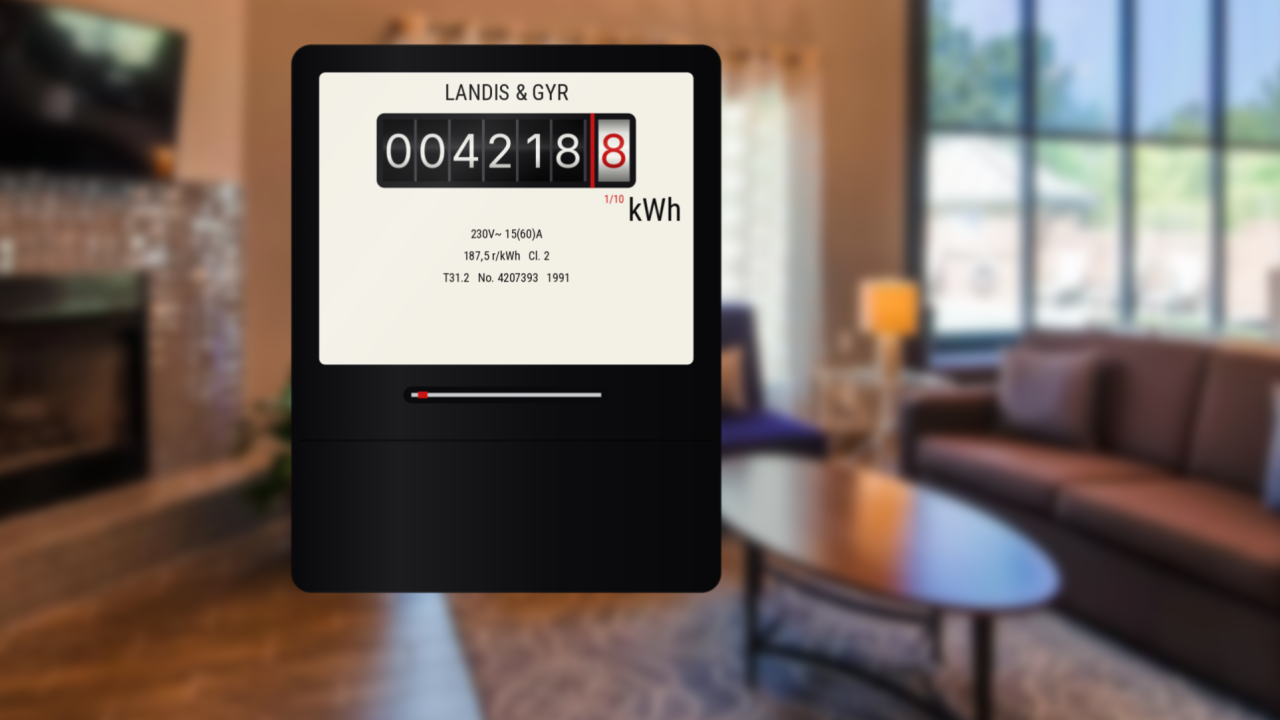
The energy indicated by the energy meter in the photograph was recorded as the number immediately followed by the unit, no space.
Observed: 4218.8kWh
